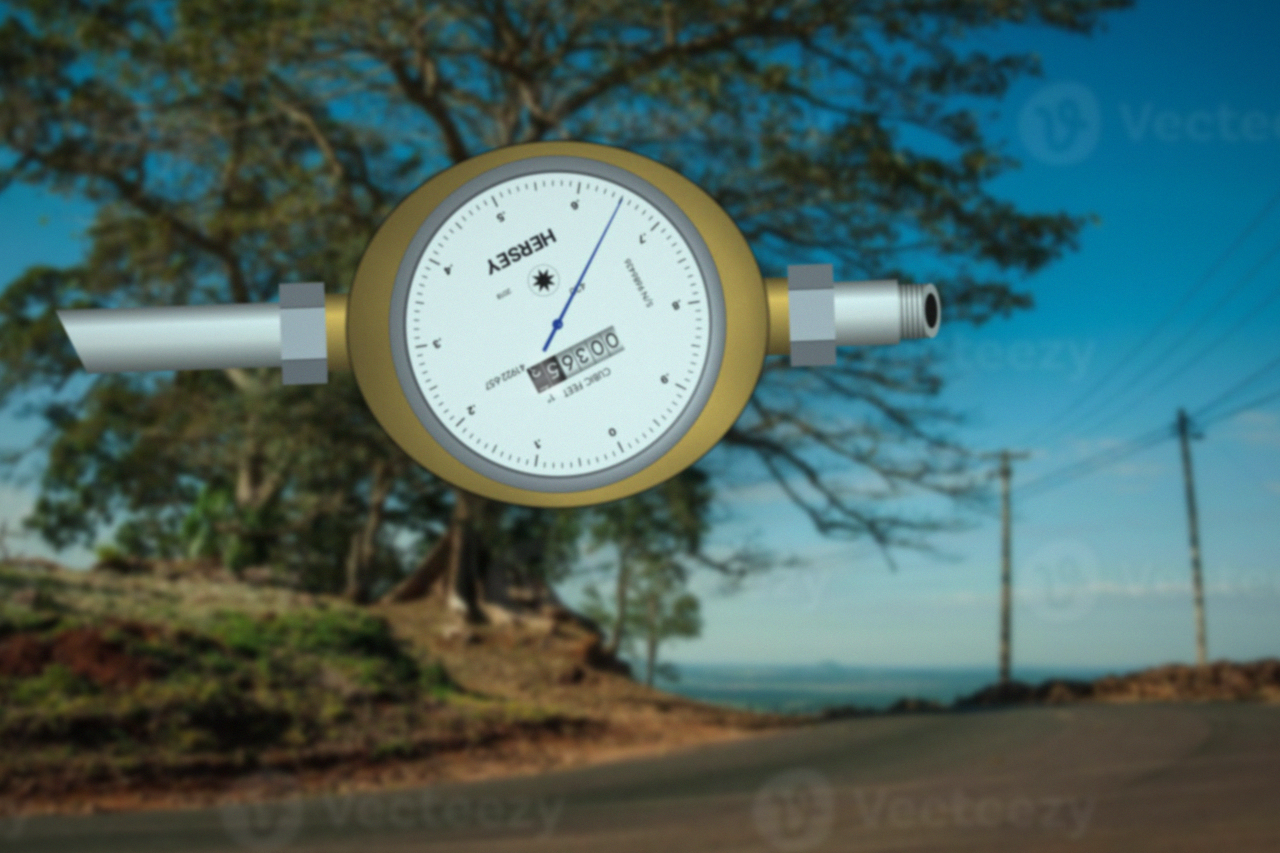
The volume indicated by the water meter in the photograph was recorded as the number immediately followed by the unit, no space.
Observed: 3652.65ft³
